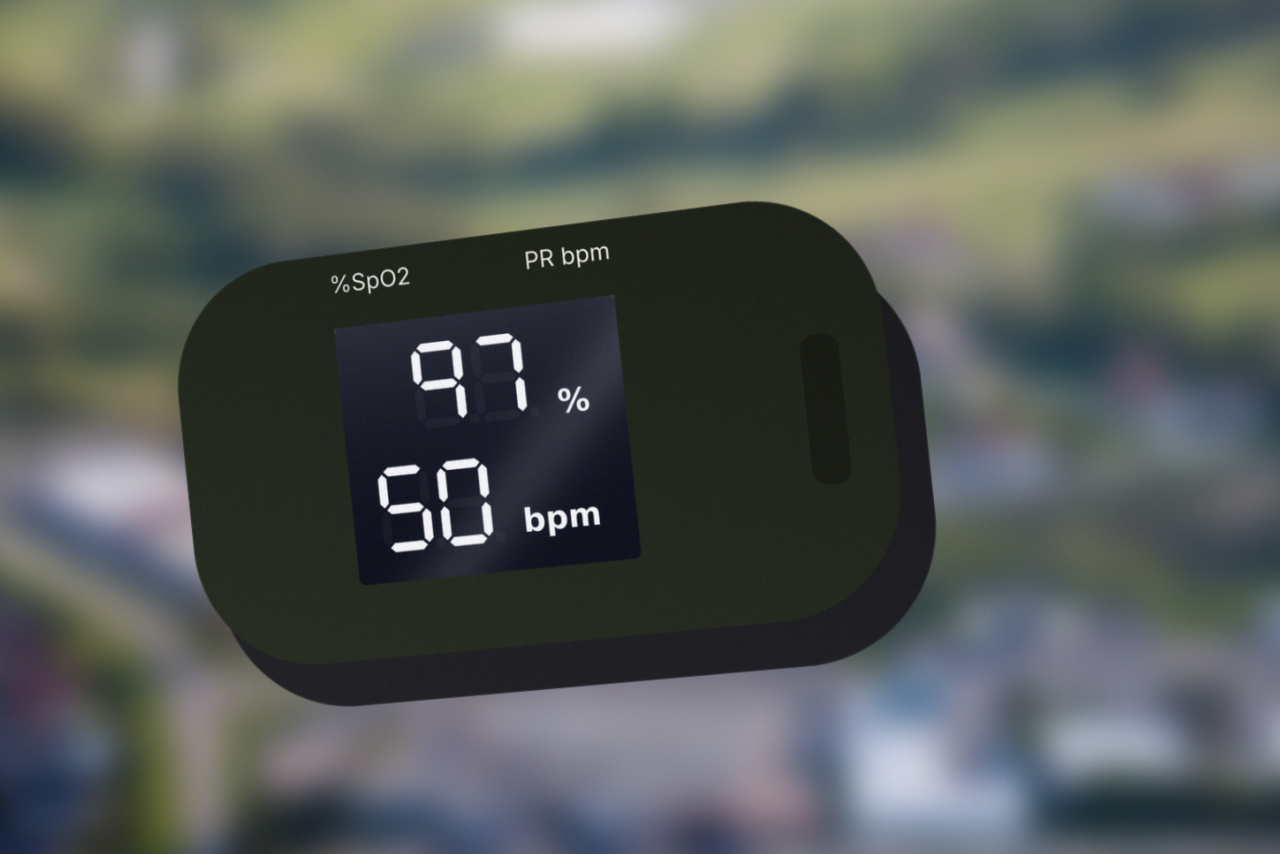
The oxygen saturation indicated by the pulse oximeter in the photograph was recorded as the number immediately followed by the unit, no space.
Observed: 97%
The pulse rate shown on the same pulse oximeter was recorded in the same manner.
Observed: 50bpm
